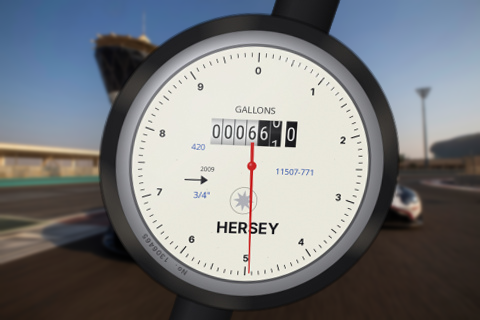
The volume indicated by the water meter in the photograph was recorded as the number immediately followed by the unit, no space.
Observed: 6604.9gal
